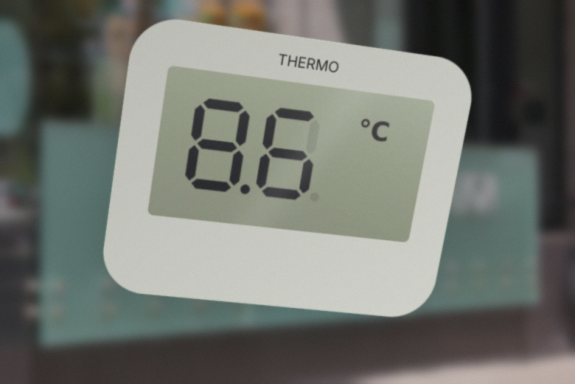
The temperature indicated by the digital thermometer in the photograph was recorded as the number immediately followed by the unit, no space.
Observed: 8.6°C
